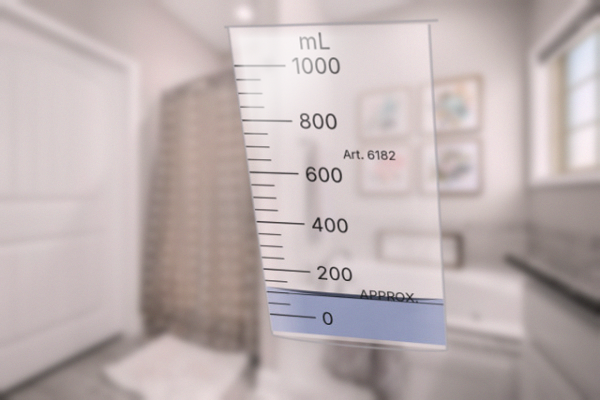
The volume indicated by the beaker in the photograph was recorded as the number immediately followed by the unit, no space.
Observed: 100mL
